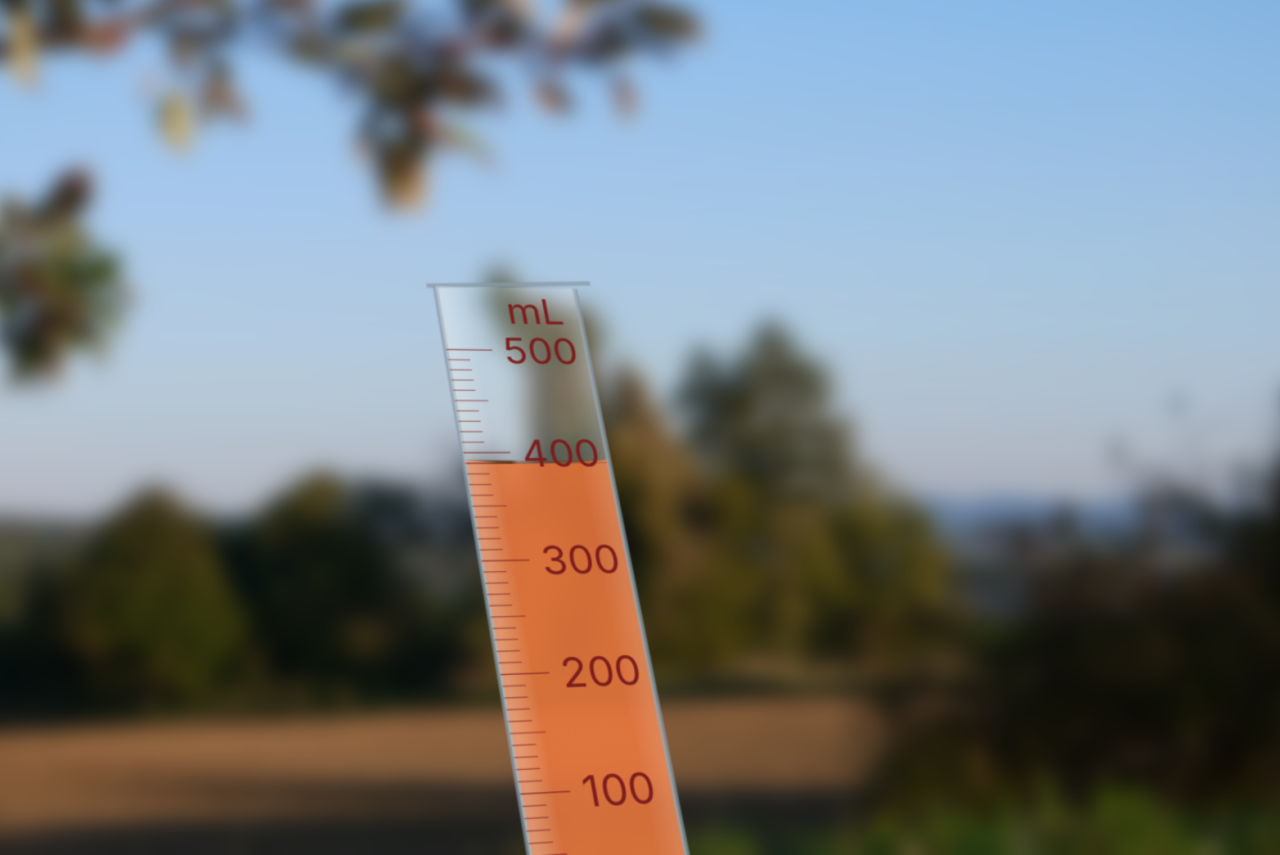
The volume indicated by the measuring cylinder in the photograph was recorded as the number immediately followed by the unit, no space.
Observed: 390mL
